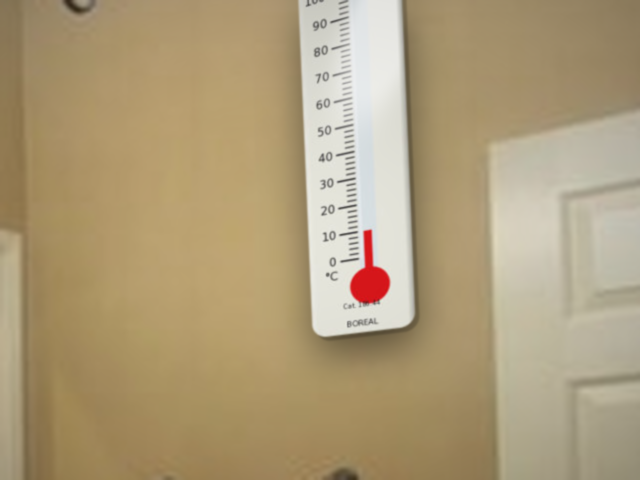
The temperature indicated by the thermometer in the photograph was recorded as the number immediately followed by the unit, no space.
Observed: 10°C
